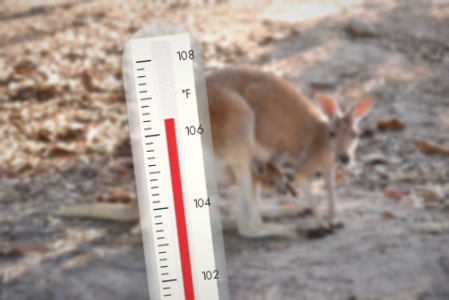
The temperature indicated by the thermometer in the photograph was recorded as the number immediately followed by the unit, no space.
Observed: 106.4°F
